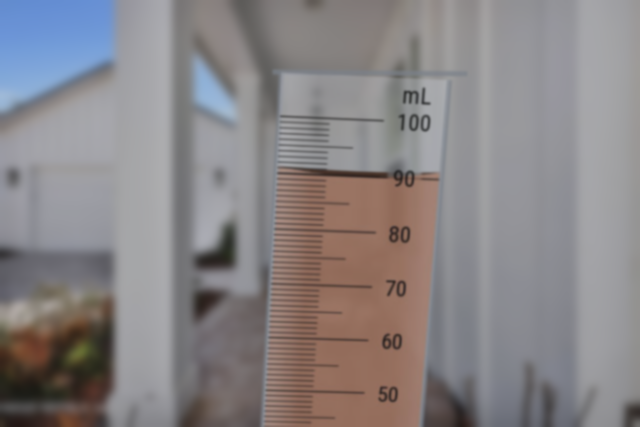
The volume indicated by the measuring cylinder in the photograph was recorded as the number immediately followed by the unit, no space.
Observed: 90mL
